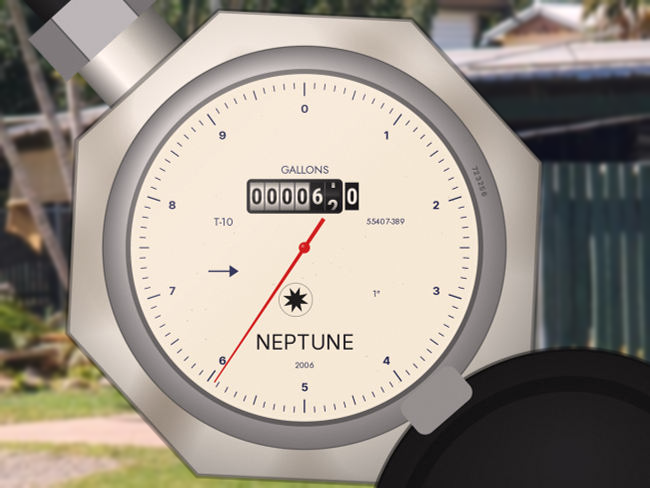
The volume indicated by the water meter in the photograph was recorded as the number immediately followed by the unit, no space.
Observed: 615.9gal
